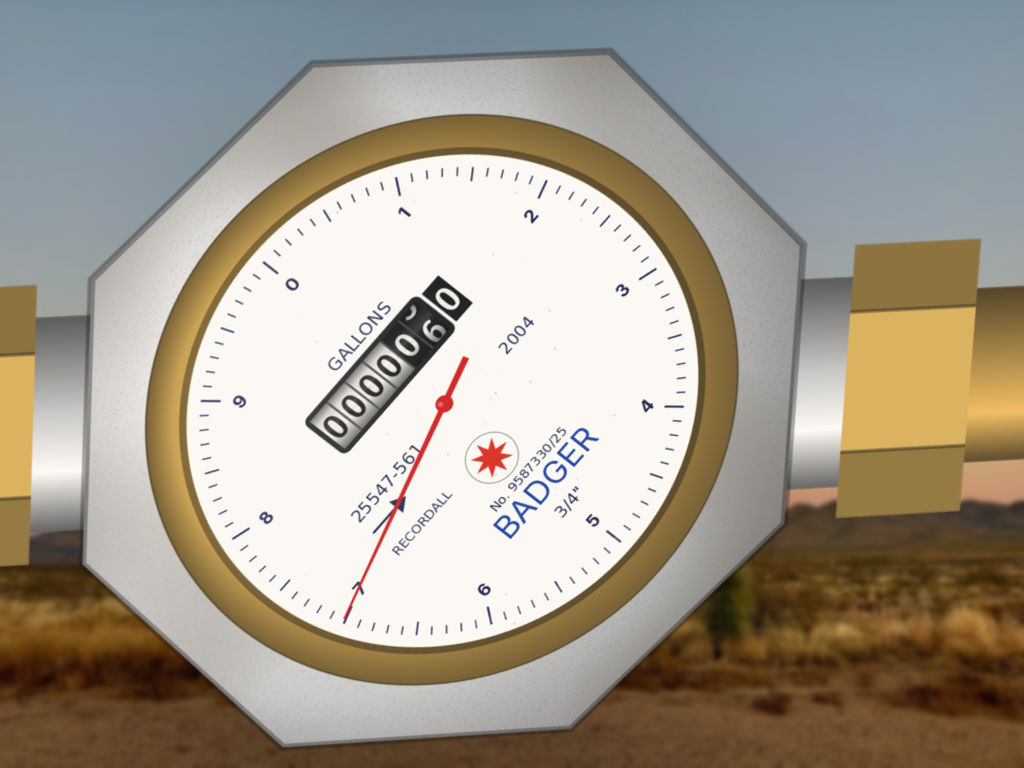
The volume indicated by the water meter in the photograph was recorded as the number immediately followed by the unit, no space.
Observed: 57.0gal
